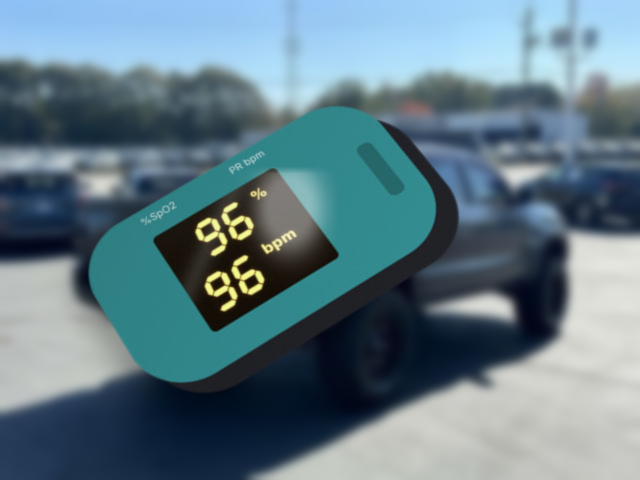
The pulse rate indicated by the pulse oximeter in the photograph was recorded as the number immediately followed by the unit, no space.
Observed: 96bpm
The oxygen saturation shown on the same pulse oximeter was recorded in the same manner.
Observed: 96%
